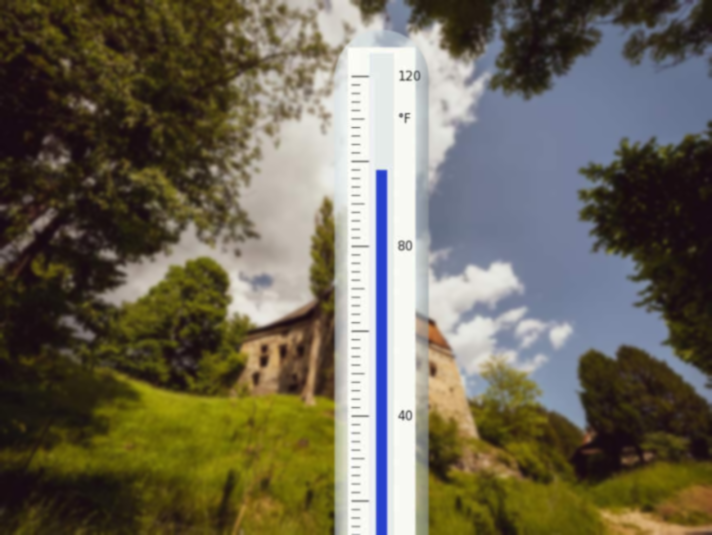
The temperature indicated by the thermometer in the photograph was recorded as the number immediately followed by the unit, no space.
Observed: 98°F
